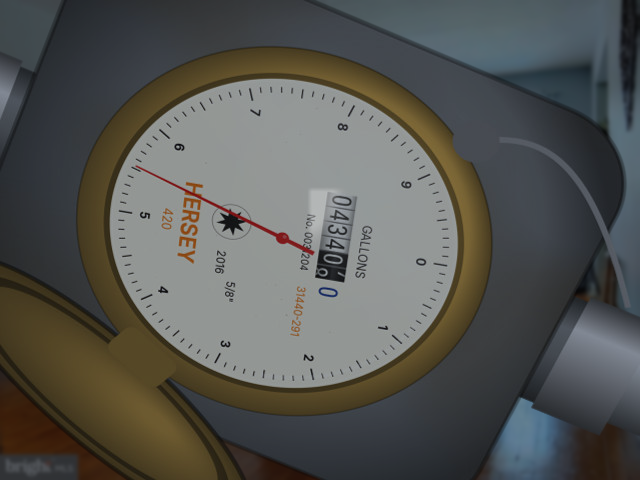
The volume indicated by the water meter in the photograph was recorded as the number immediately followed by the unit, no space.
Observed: 434075.5gal
